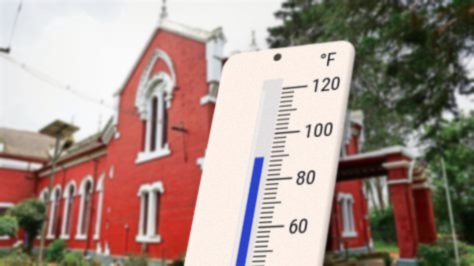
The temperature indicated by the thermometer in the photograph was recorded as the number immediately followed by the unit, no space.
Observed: 90°F
